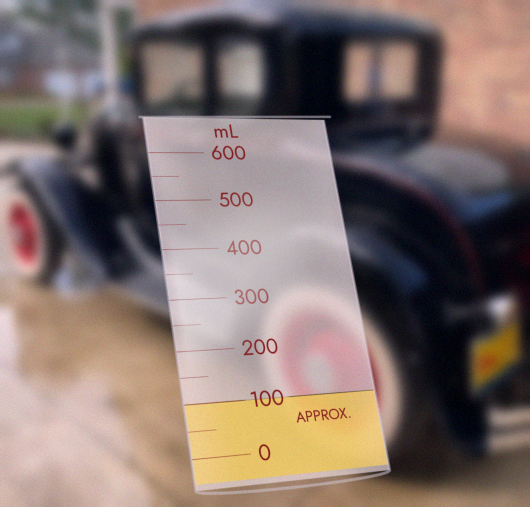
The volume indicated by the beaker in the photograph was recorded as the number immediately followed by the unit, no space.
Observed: 100mL
